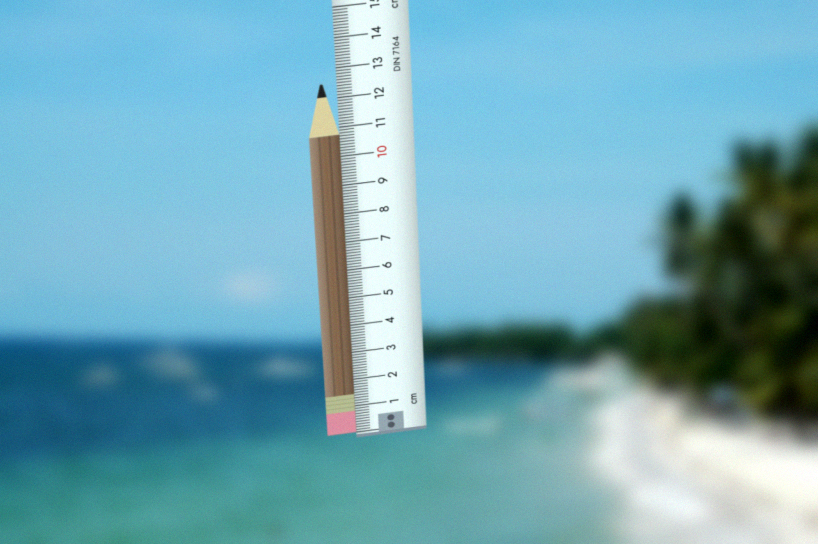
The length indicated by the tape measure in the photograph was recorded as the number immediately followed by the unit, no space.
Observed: 12.5cm
